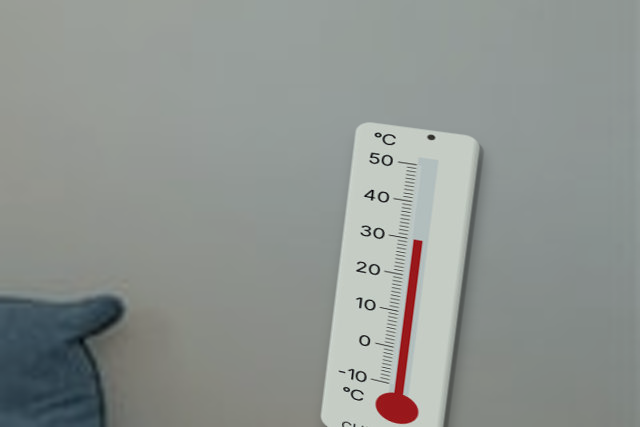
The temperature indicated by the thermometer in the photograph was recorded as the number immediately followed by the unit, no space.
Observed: 30°C
